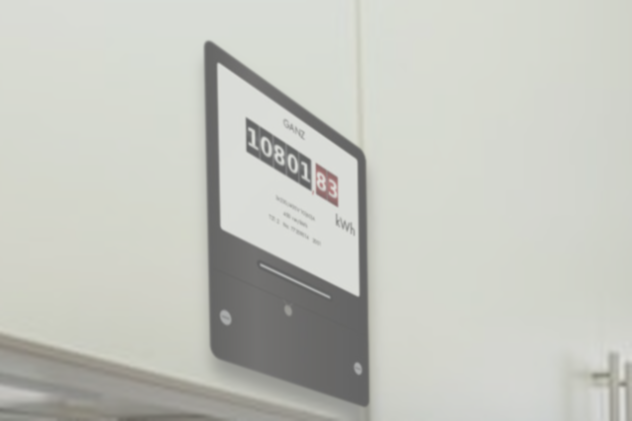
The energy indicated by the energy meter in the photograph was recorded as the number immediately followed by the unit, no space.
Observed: 10801.83kWh
